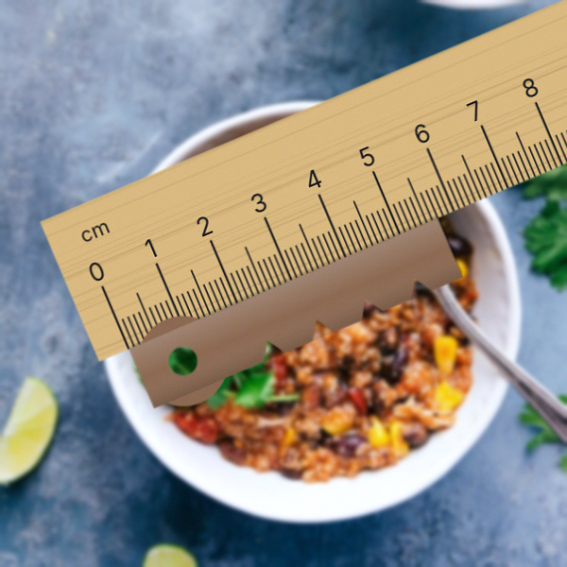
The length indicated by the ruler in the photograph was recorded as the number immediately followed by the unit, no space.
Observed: 5.7cm
